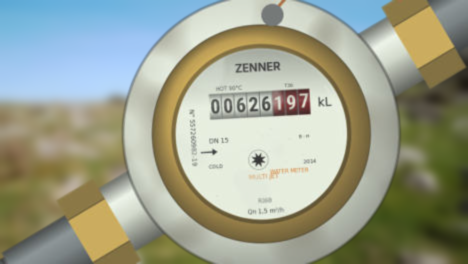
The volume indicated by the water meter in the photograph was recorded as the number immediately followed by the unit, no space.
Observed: 626.197kL
